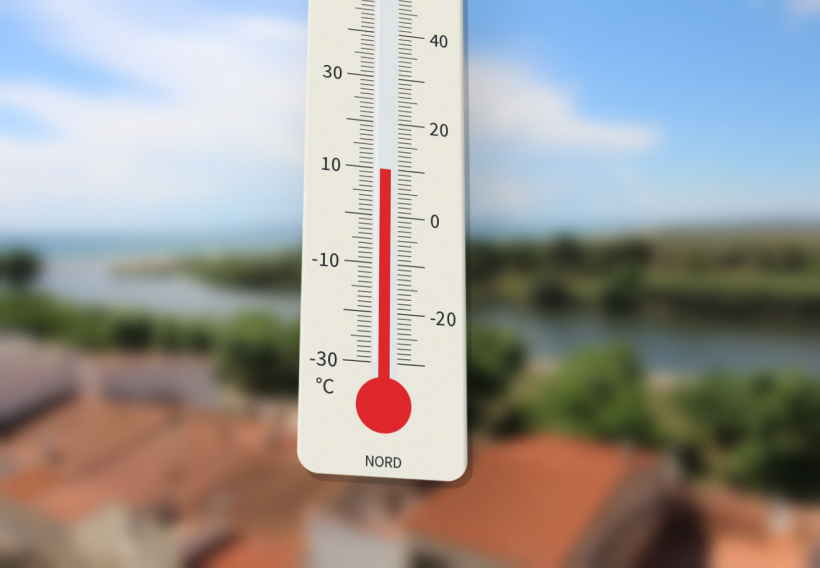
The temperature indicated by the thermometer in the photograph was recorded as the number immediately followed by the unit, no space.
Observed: 10°C
